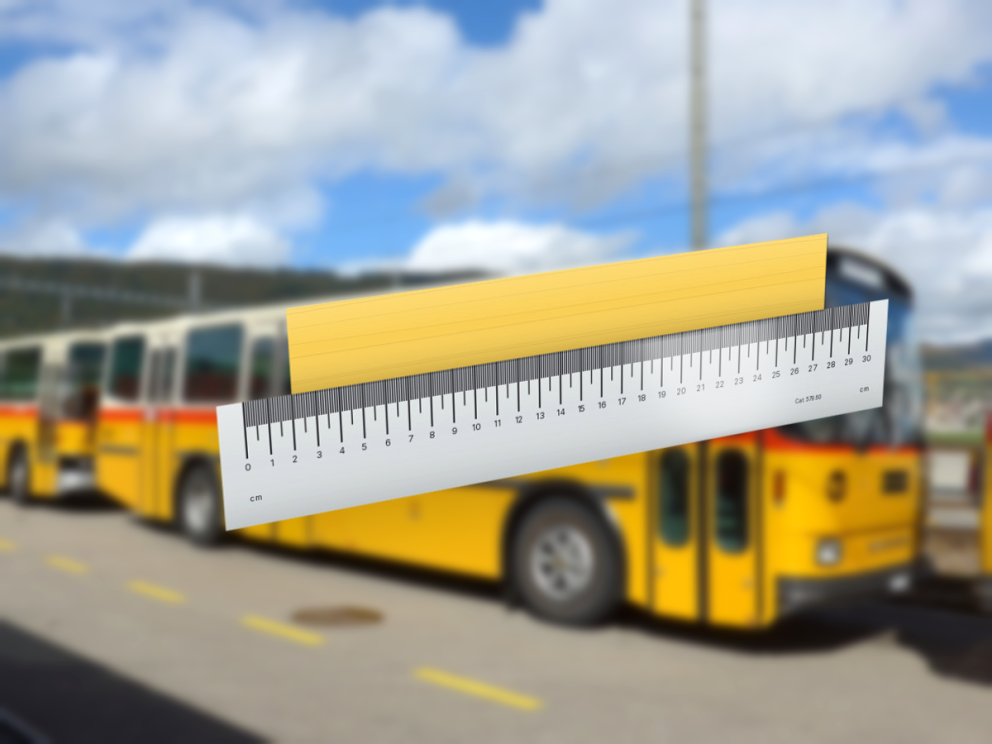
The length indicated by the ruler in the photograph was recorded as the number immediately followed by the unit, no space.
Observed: 25.5cm
